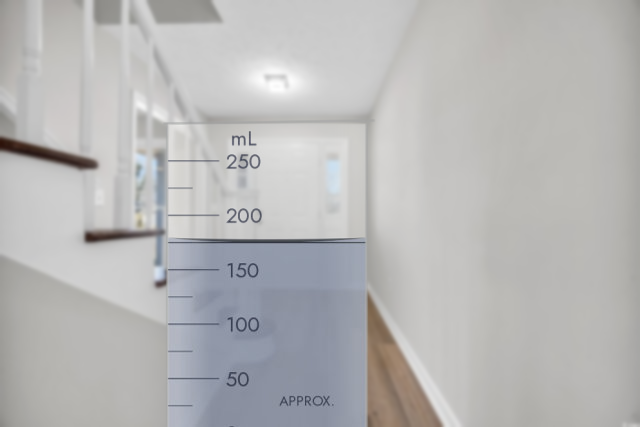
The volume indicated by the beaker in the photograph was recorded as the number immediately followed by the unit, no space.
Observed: 175mL
